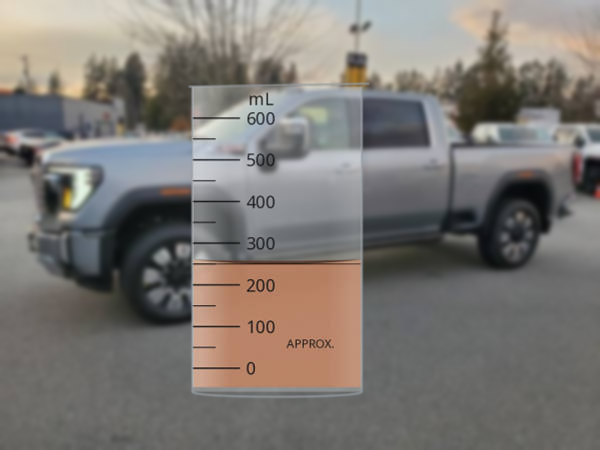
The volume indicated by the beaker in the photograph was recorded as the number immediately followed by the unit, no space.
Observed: 250mL
